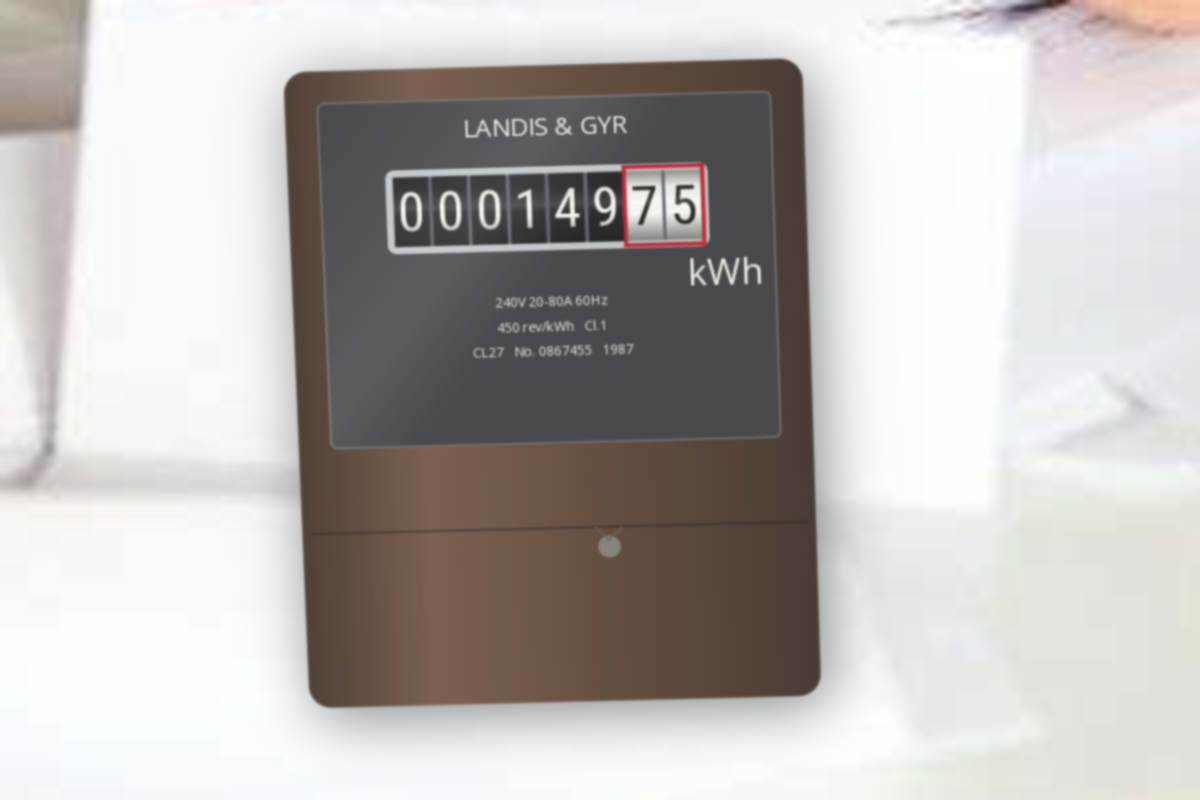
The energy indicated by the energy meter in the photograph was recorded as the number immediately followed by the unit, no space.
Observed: 149.75kWh
